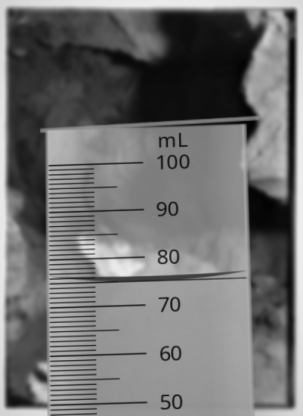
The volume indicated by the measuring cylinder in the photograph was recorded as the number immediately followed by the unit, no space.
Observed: 75mL
